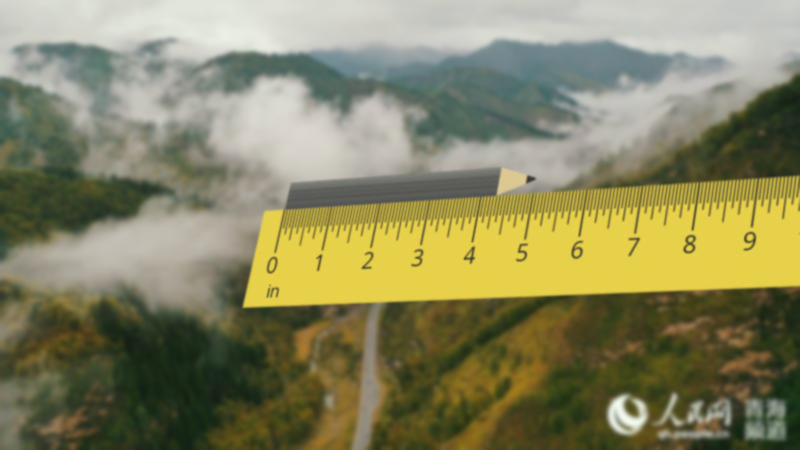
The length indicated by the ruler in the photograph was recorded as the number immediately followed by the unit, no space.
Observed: 5in
